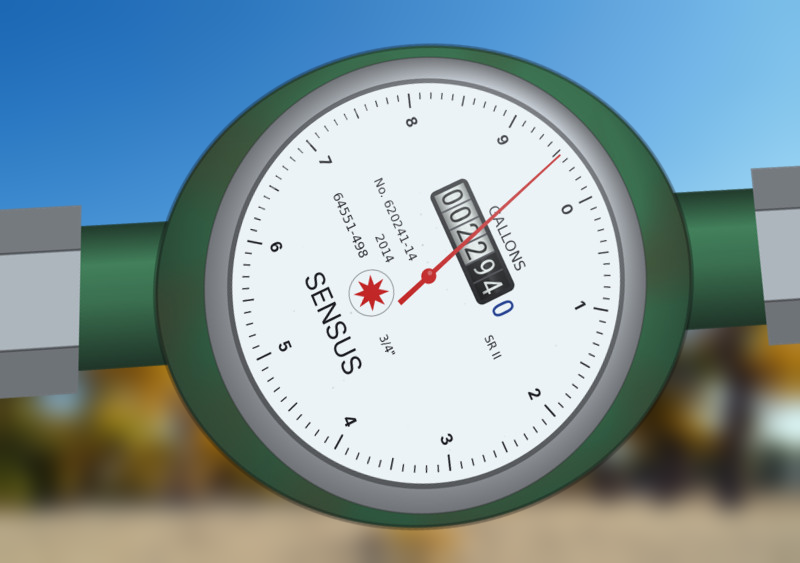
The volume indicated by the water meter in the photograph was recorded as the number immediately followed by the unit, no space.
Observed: 22939.5gal
